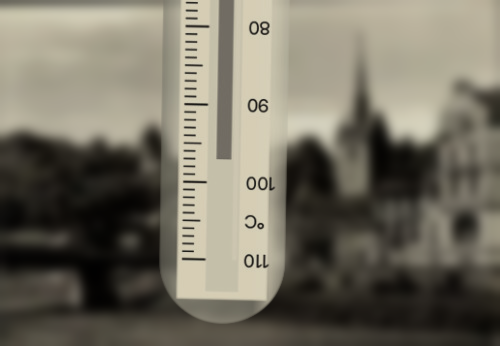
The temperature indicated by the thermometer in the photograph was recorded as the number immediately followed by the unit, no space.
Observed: 97°C
